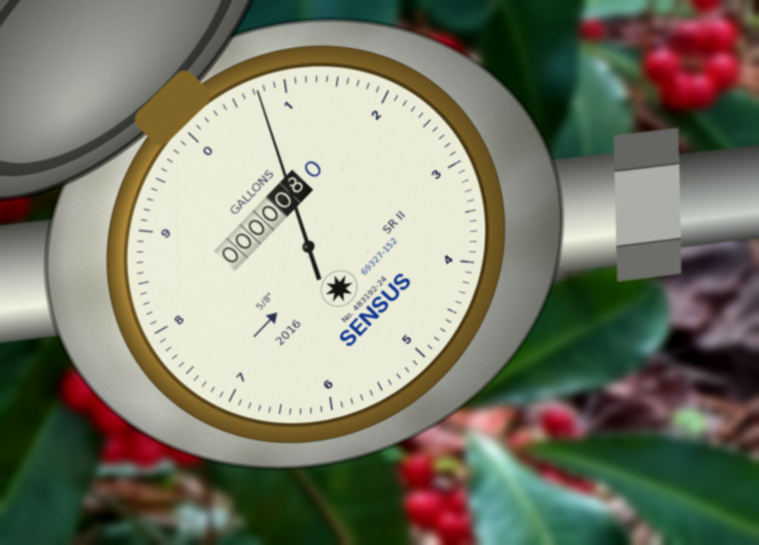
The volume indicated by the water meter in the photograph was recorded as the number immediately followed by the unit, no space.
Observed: 80.7gal
